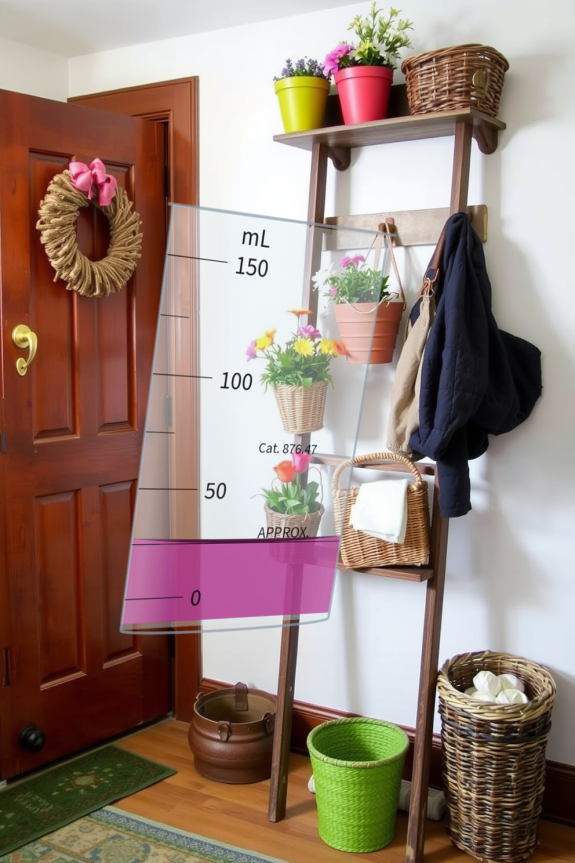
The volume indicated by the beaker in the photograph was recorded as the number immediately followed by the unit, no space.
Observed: 25mL
